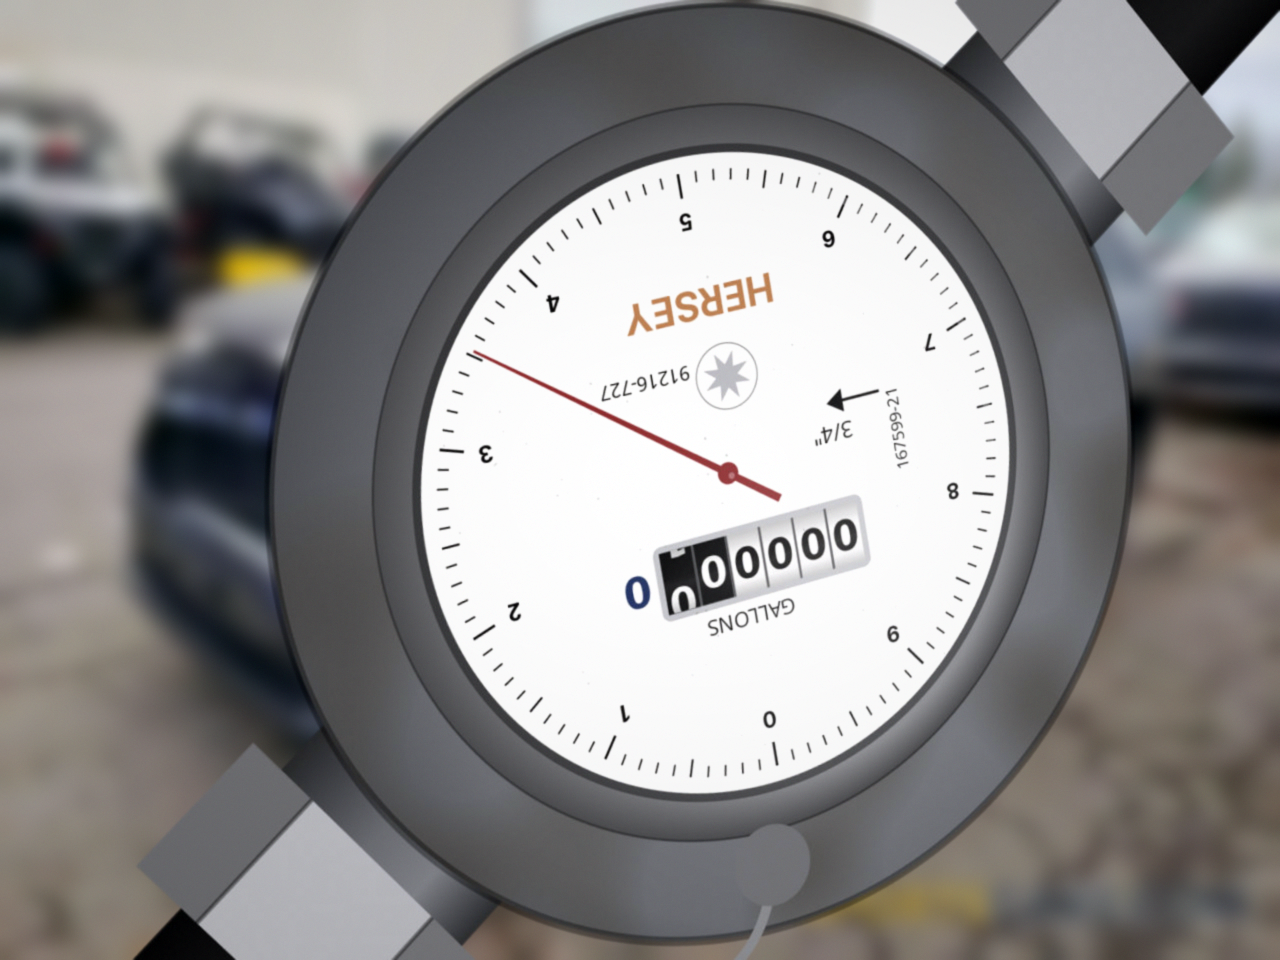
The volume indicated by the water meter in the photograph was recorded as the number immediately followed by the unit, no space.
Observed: 3.5gal
